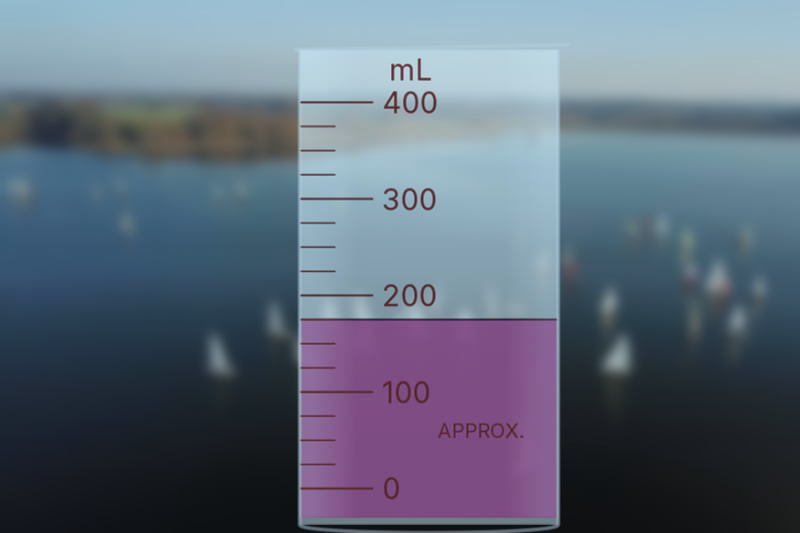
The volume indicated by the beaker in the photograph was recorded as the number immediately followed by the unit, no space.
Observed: 175mL
